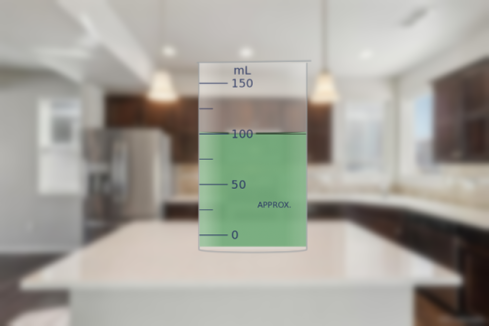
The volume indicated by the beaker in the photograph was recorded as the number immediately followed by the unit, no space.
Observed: 100mL
